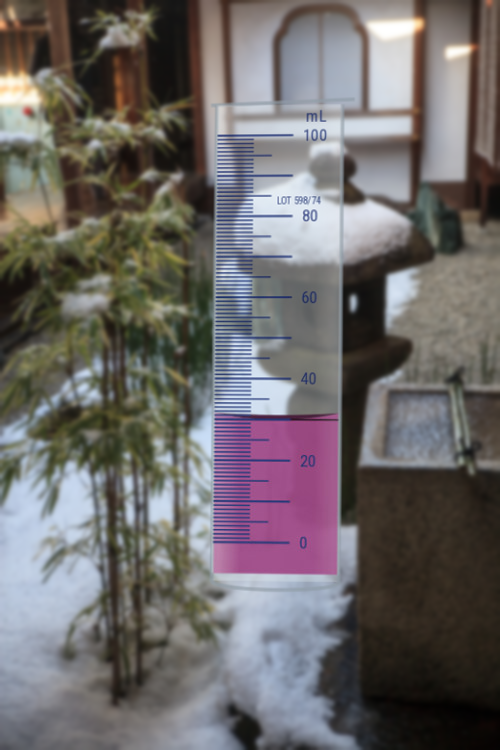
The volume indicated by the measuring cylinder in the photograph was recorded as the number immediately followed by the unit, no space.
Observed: 30mL
